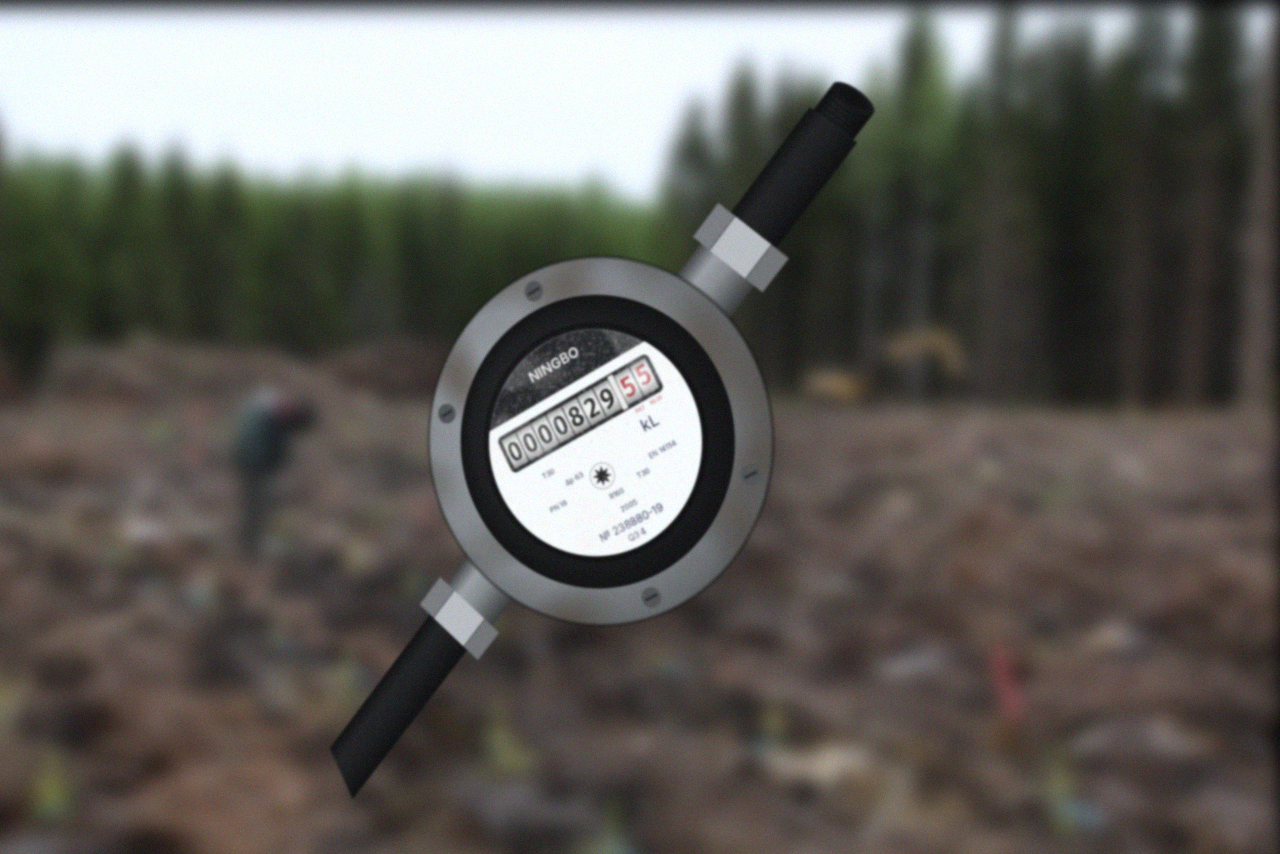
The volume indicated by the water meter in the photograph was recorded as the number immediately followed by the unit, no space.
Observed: 829.55kL
